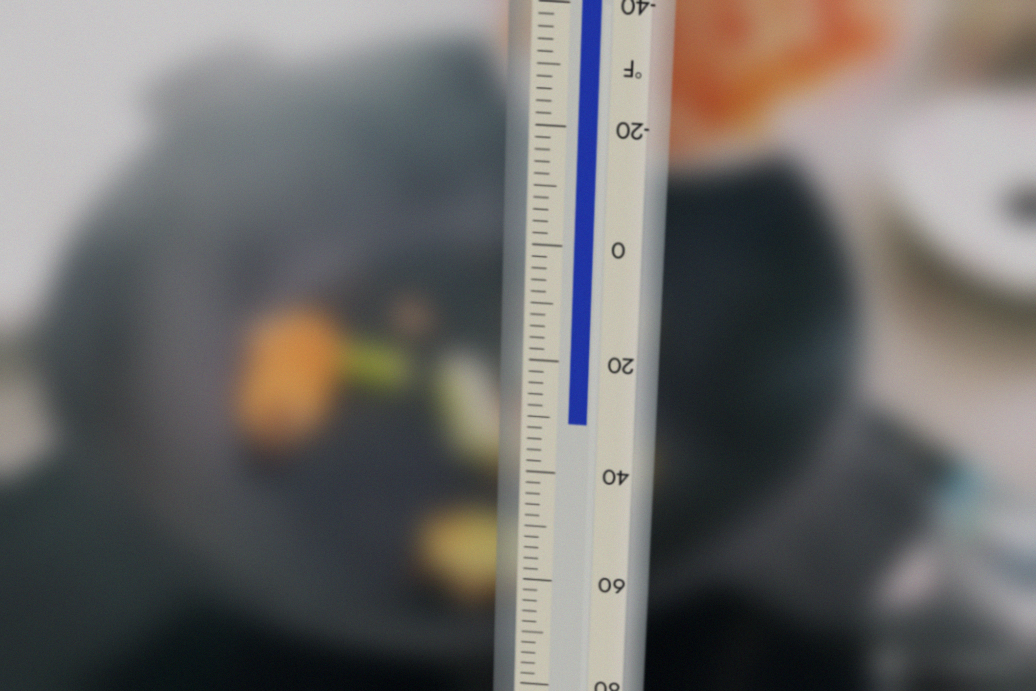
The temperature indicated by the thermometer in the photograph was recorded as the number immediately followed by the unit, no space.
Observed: 31°F
